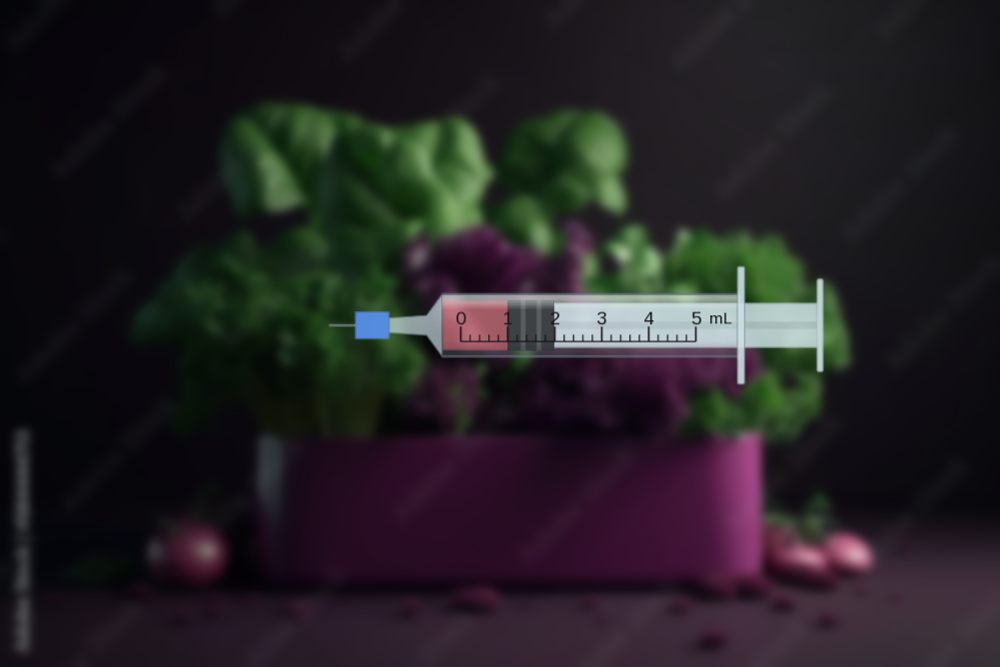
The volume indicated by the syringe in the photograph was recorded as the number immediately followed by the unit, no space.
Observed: 1mL
